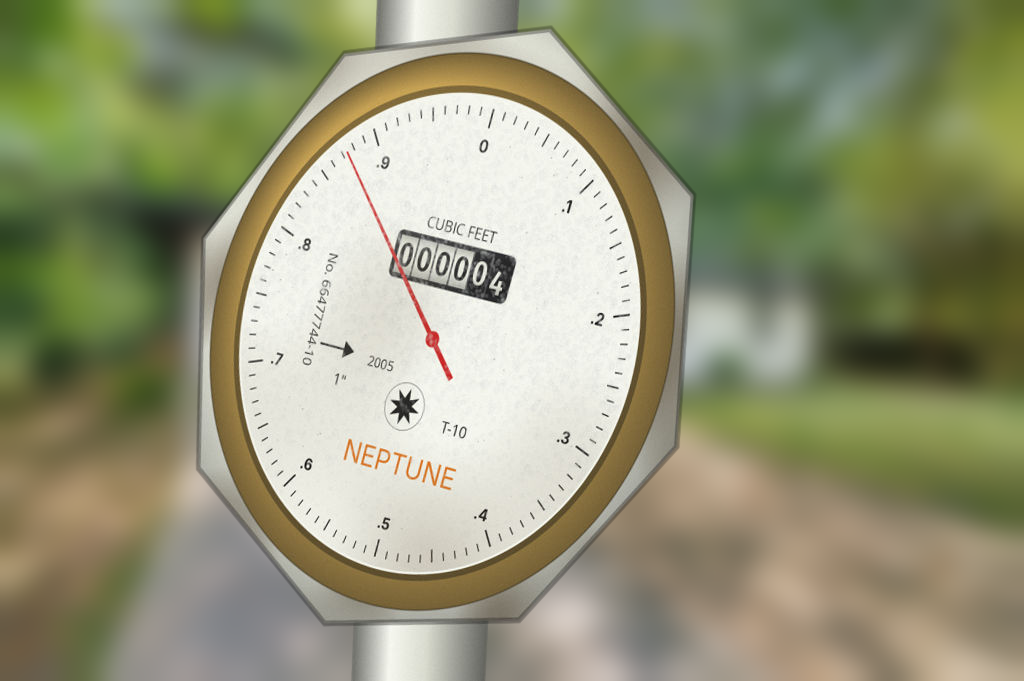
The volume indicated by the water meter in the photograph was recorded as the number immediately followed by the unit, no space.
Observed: 3.87ft³
